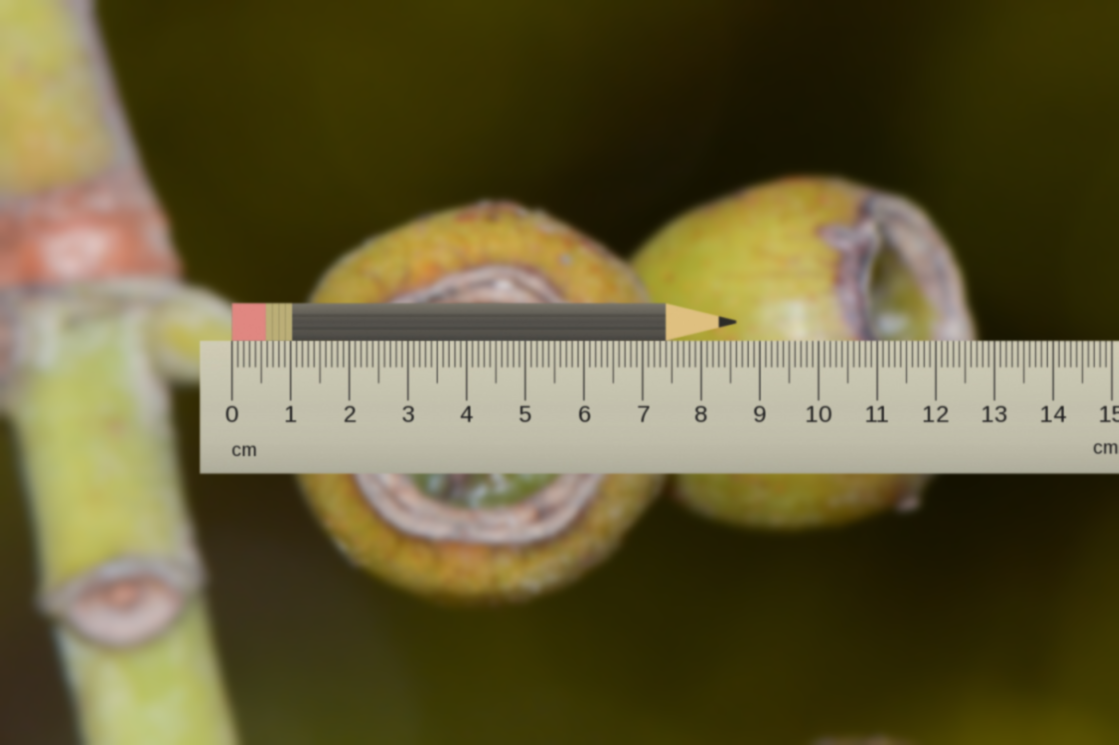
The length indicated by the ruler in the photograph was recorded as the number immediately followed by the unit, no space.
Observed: 8.6cm
